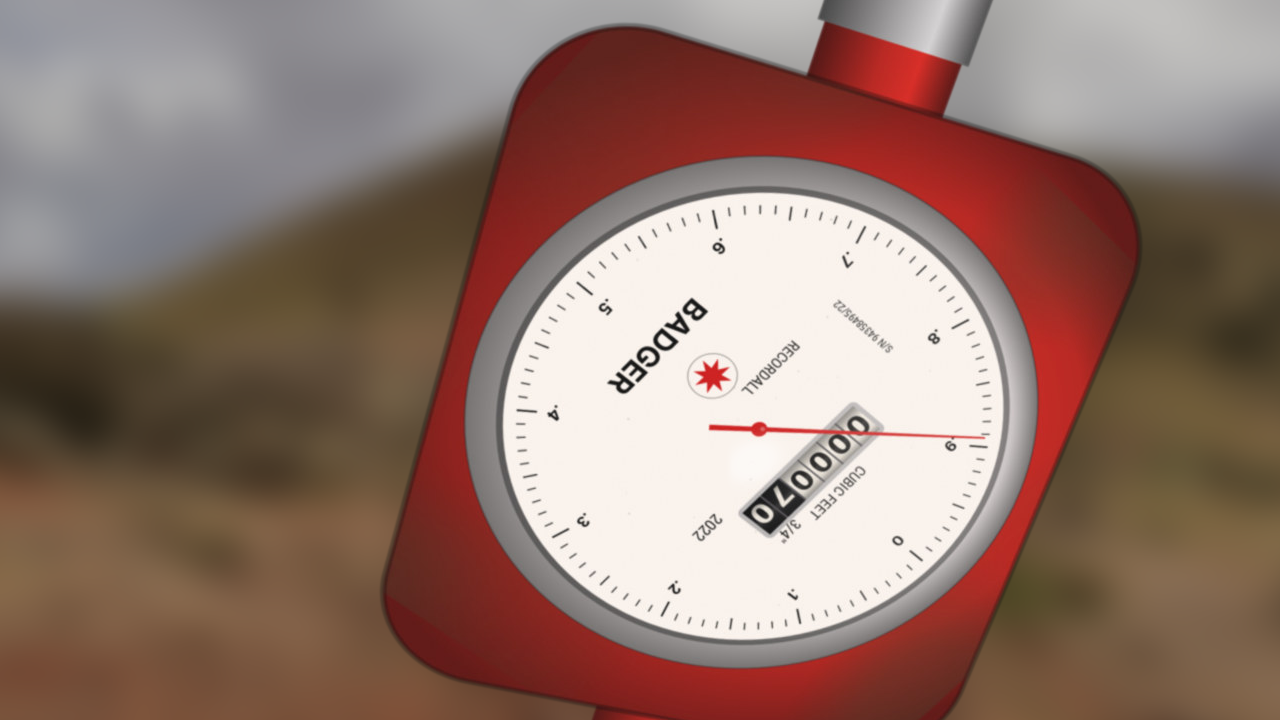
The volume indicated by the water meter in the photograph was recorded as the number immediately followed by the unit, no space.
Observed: 69.89ft³
